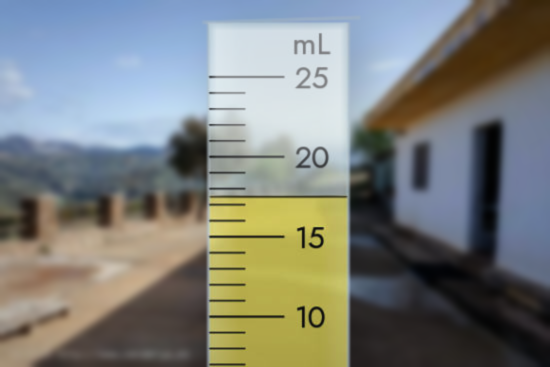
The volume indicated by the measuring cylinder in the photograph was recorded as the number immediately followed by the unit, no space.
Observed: 17.5mL
